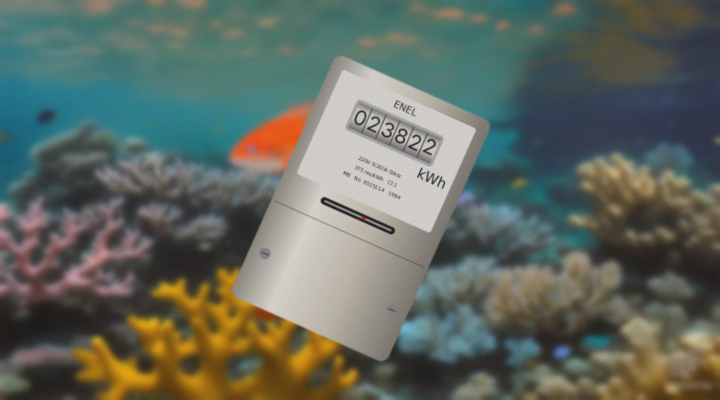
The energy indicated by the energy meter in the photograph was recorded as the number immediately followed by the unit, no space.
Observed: 23822kWh
